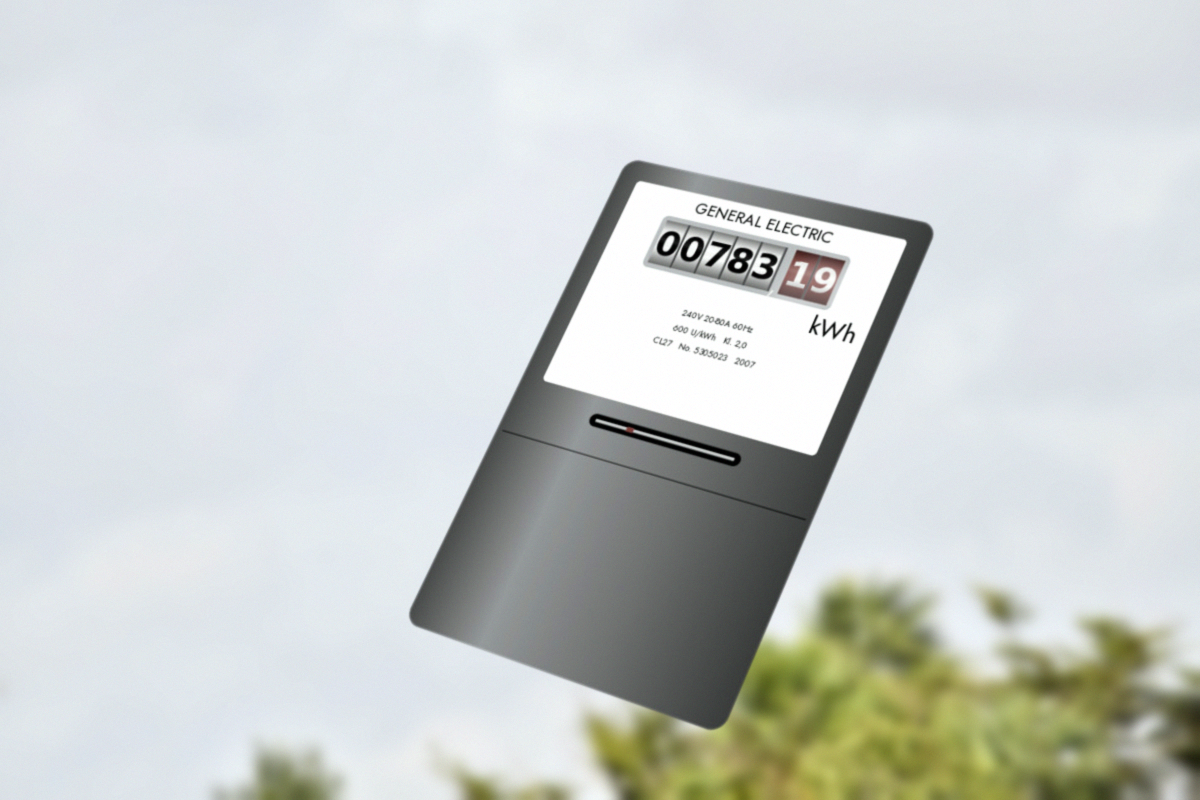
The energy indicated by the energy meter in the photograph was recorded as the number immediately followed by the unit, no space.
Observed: 783.19kWh
